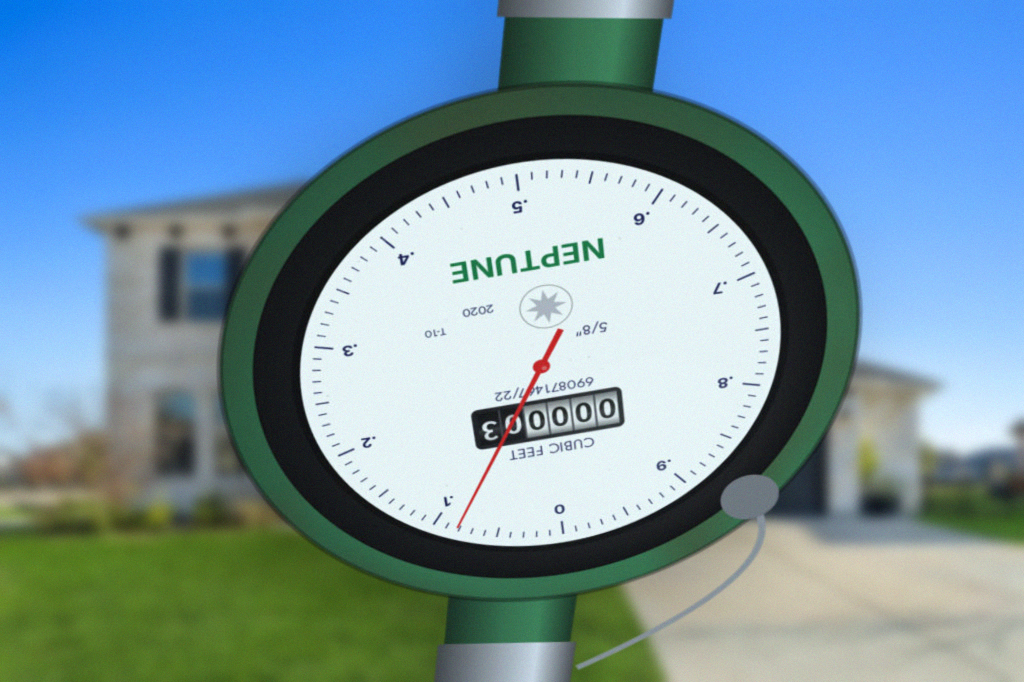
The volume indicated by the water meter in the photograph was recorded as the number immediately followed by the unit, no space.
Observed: 3.08ft³
